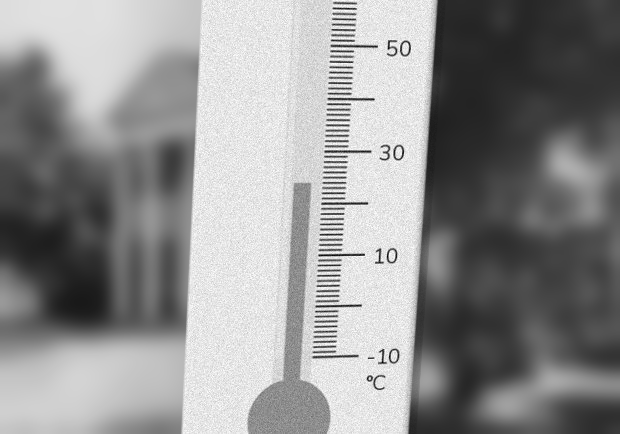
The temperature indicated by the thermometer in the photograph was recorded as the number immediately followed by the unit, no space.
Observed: 24°C
